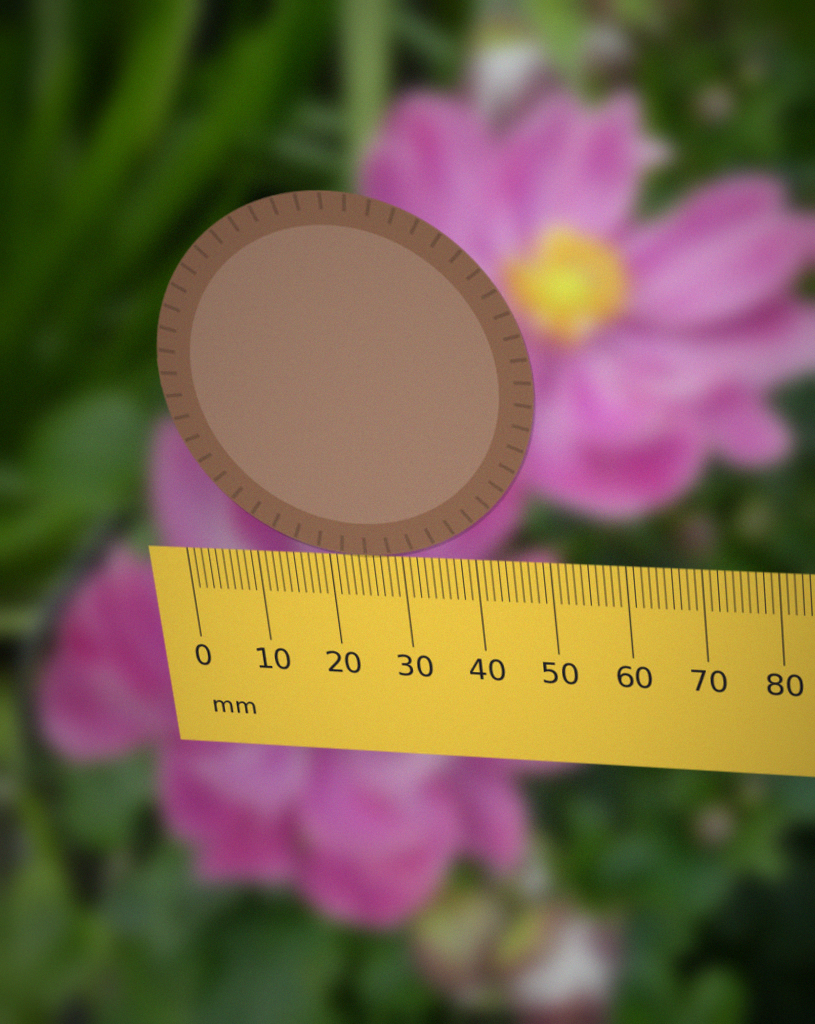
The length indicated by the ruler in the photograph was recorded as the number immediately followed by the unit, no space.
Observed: 50mm
